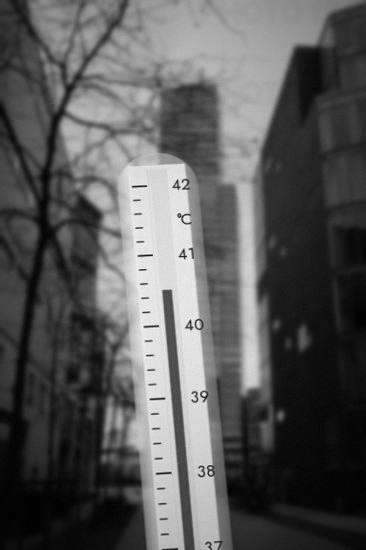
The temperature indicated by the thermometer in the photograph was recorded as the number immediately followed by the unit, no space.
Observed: 40.5°C
